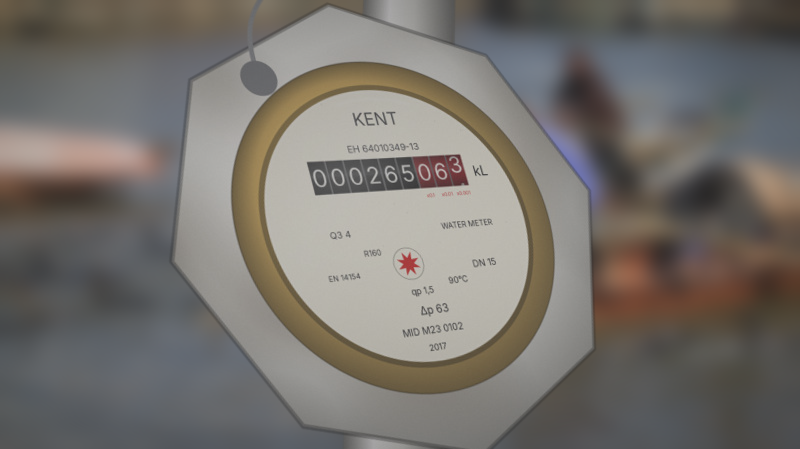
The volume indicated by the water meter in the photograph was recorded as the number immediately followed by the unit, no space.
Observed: 265.063kL
